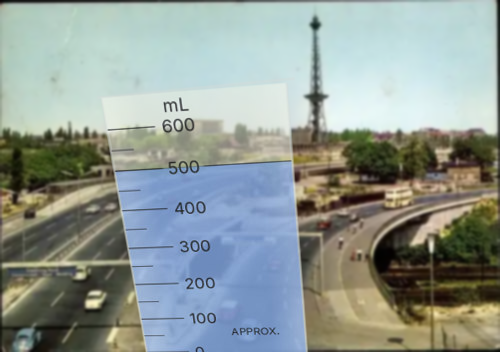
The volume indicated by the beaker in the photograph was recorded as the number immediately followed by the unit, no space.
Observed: 500mL
